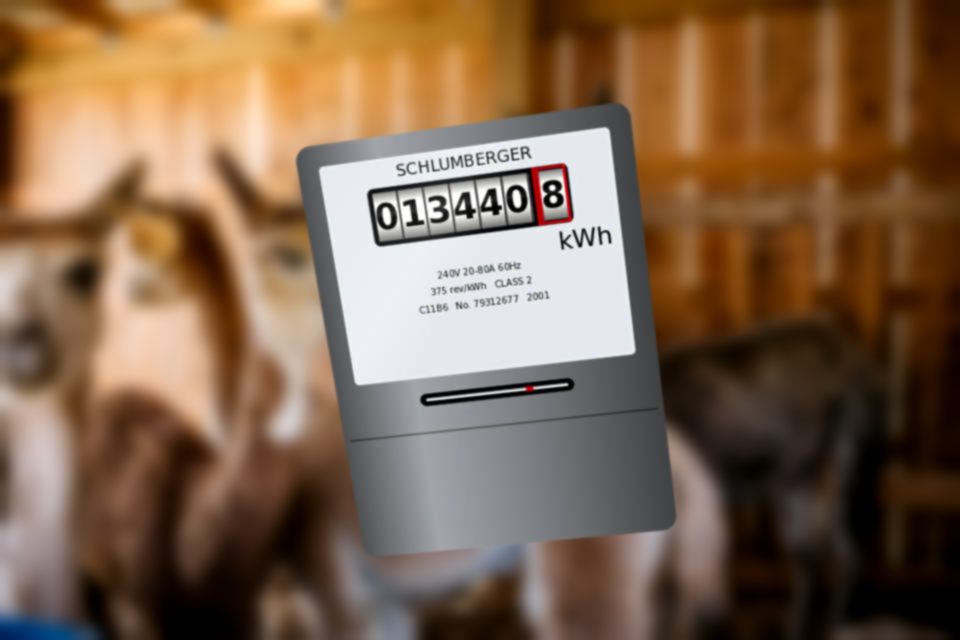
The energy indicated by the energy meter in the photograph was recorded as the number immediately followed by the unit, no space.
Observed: 13440.8kWh
